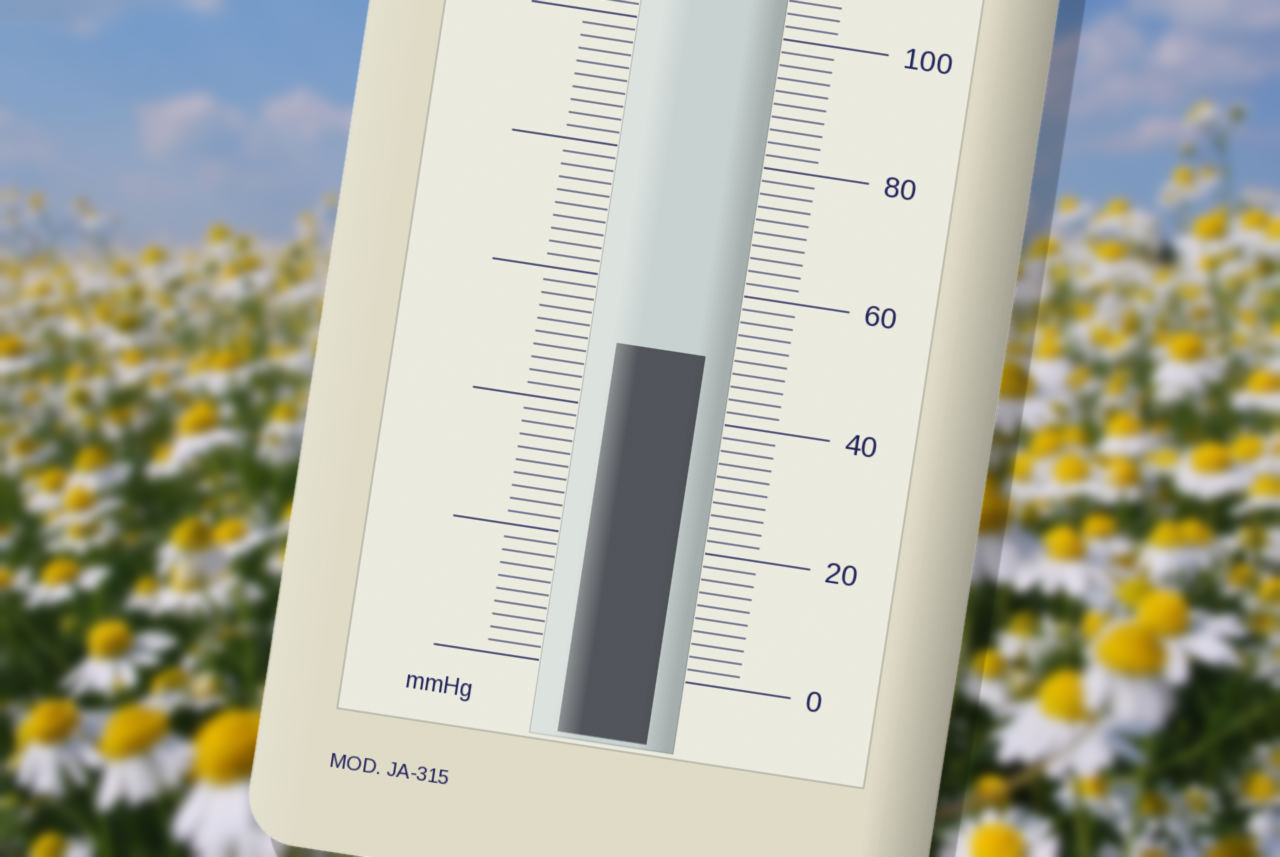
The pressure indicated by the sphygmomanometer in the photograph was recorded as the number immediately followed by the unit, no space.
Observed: 50mmHg
